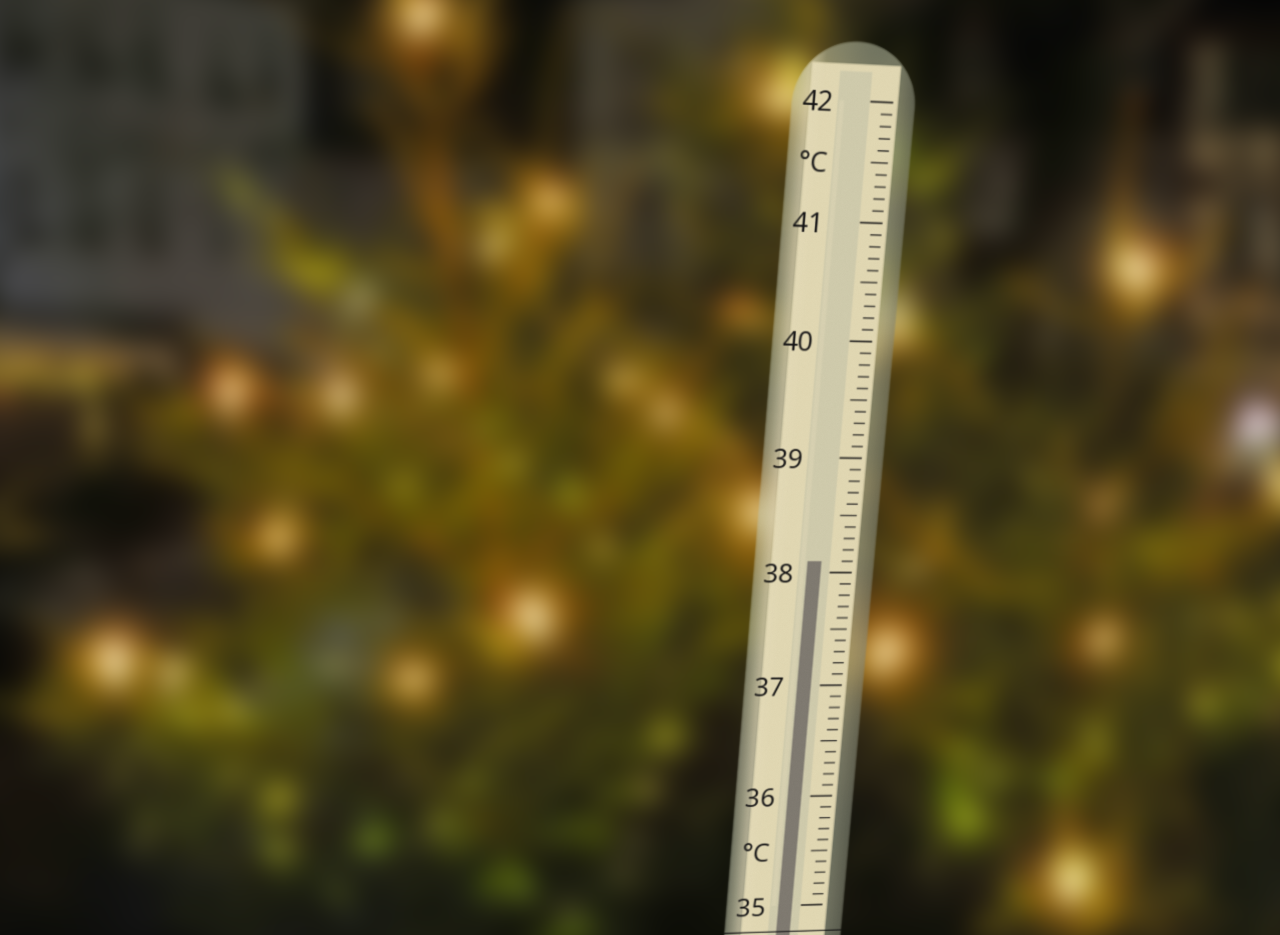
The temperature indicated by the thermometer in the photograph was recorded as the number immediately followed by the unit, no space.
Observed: 38.1°C
